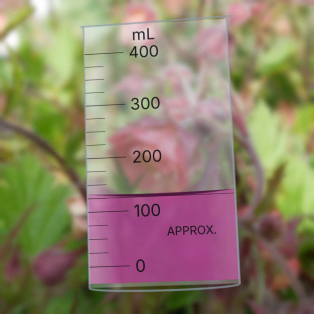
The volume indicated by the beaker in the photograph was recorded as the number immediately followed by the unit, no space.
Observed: 125mL
